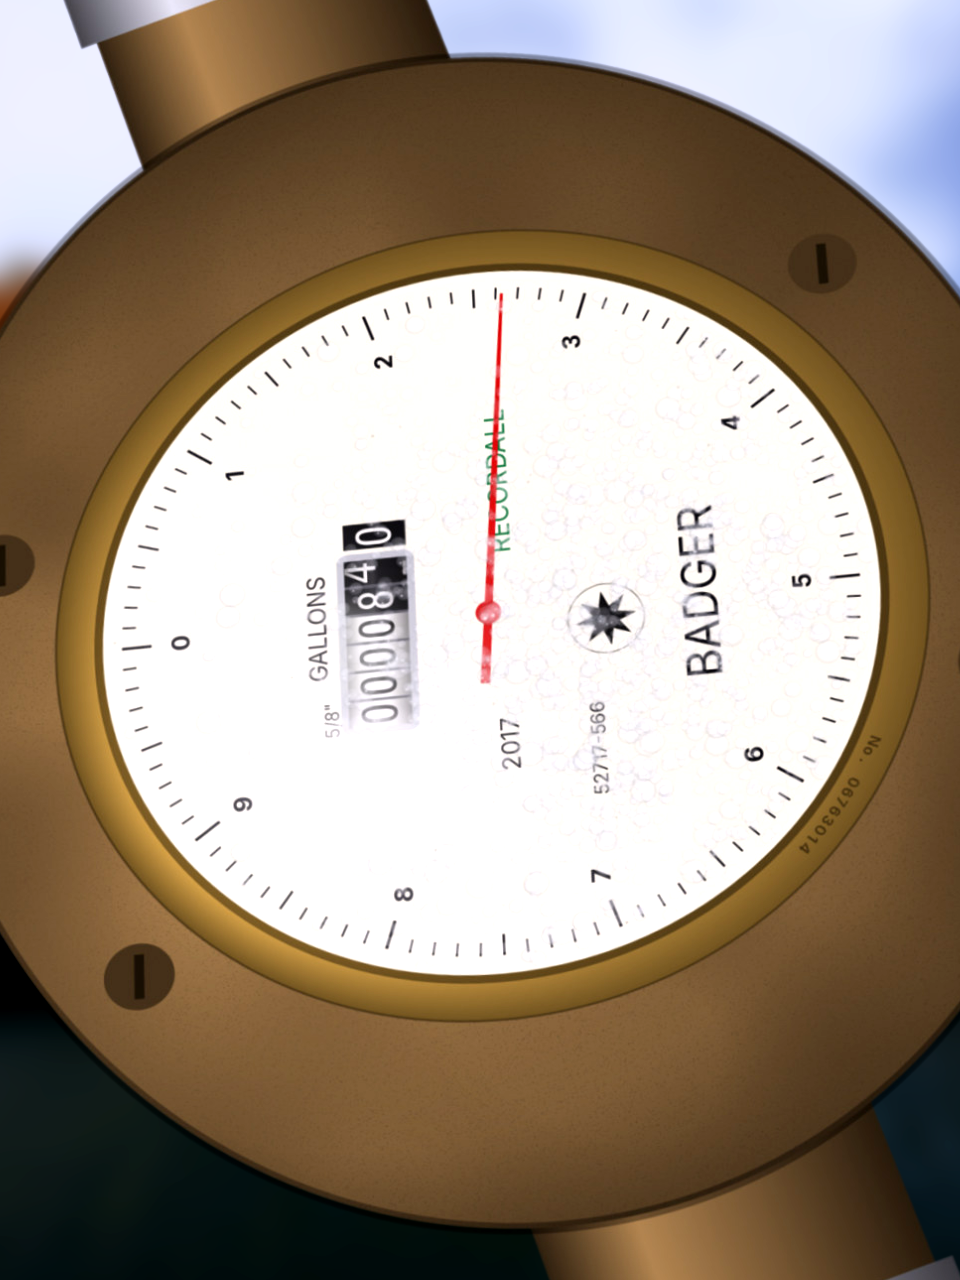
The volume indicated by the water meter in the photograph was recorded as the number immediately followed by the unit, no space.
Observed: 842.6gal
